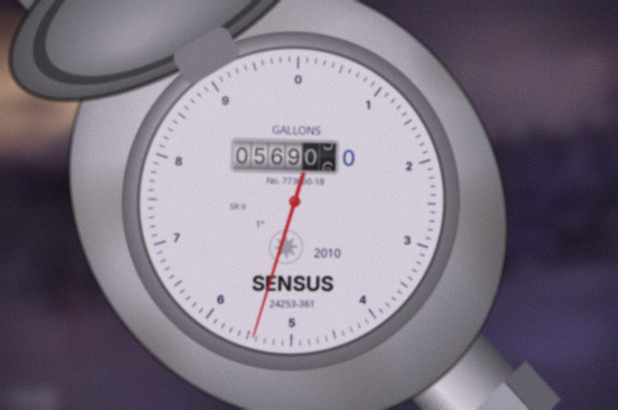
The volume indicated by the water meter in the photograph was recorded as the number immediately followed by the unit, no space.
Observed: 569055.4gal
